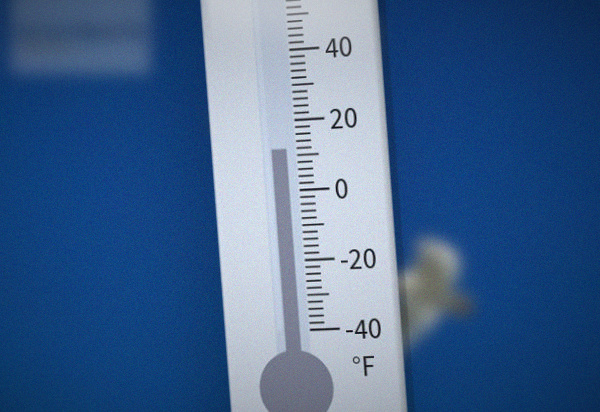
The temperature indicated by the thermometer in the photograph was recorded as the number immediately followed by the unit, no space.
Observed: 12°F
